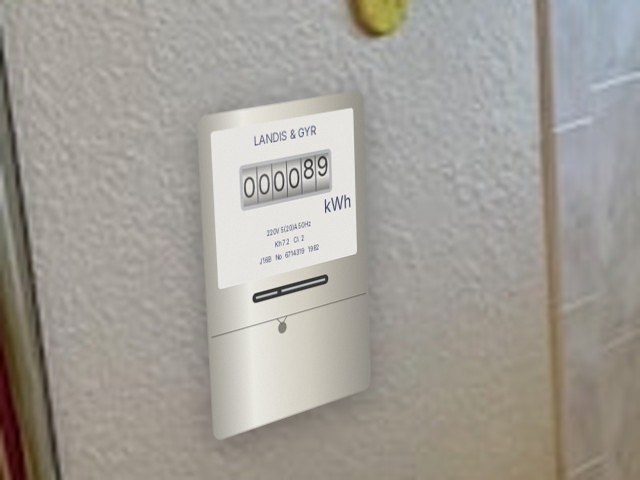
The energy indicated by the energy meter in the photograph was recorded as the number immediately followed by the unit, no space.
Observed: 89kWh
